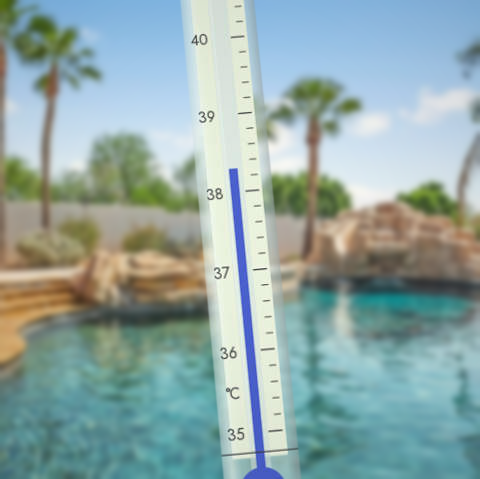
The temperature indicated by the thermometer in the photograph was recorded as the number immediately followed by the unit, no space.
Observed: 38.3°C
